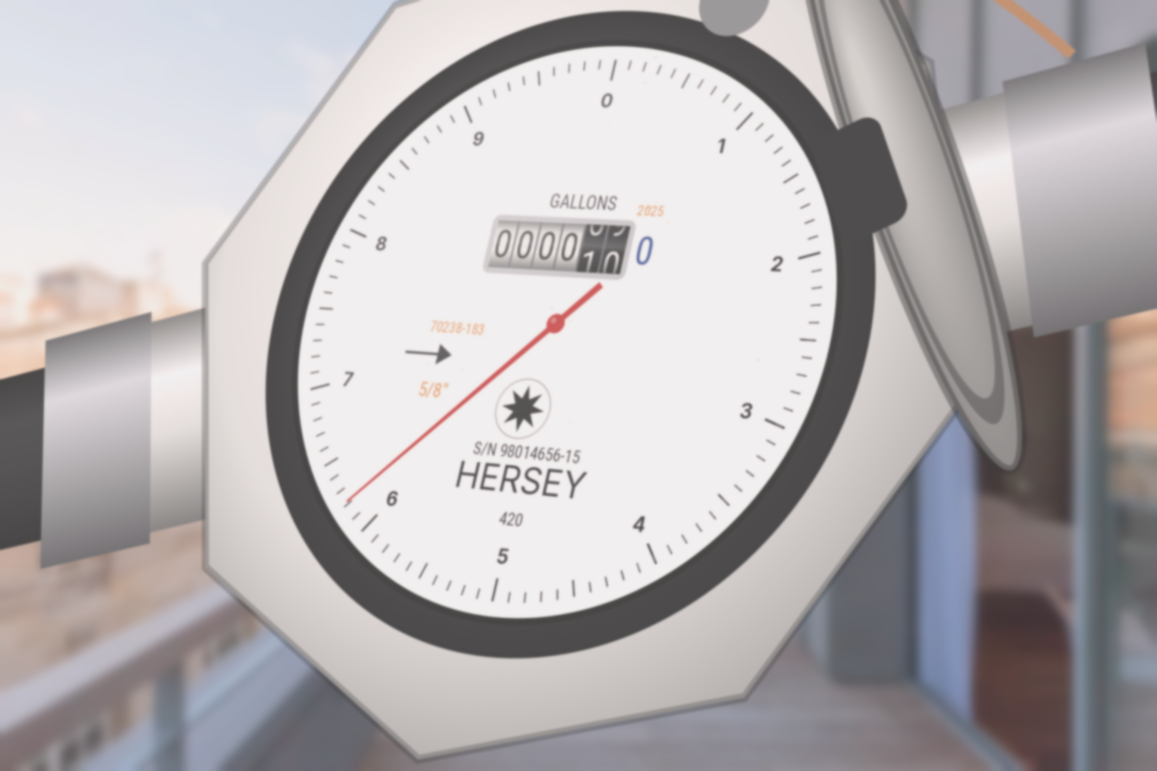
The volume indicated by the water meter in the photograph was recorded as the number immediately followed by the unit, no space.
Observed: 96.2gal
